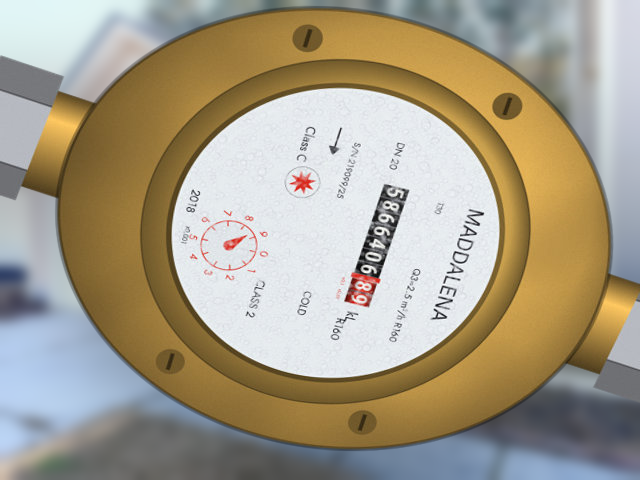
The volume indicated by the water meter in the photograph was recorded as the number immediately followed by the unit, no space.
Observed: 5866406.898kL
